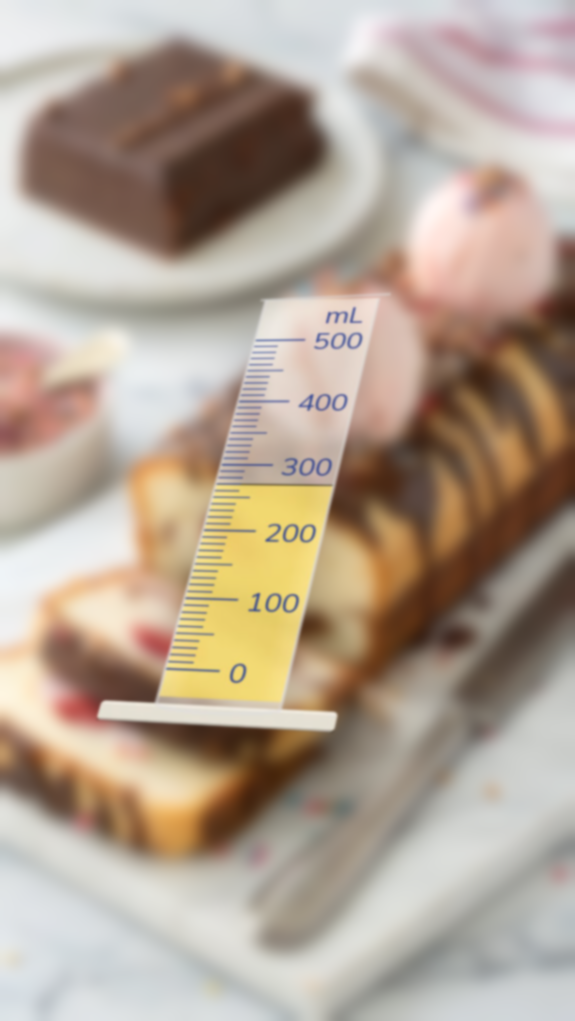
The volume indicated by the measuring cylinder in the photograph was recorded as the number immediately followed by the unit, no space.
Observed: 270mL
